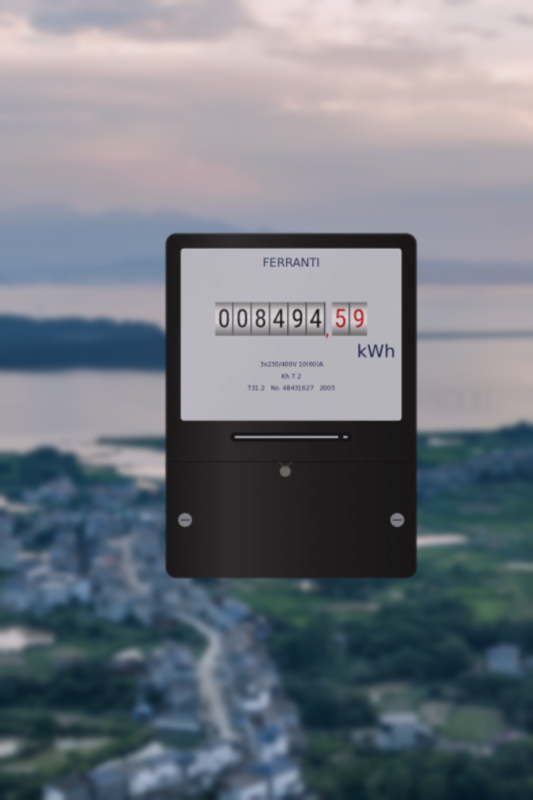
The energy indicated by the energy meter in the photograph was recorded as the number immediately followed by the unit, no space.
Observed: 8494.59kWh
